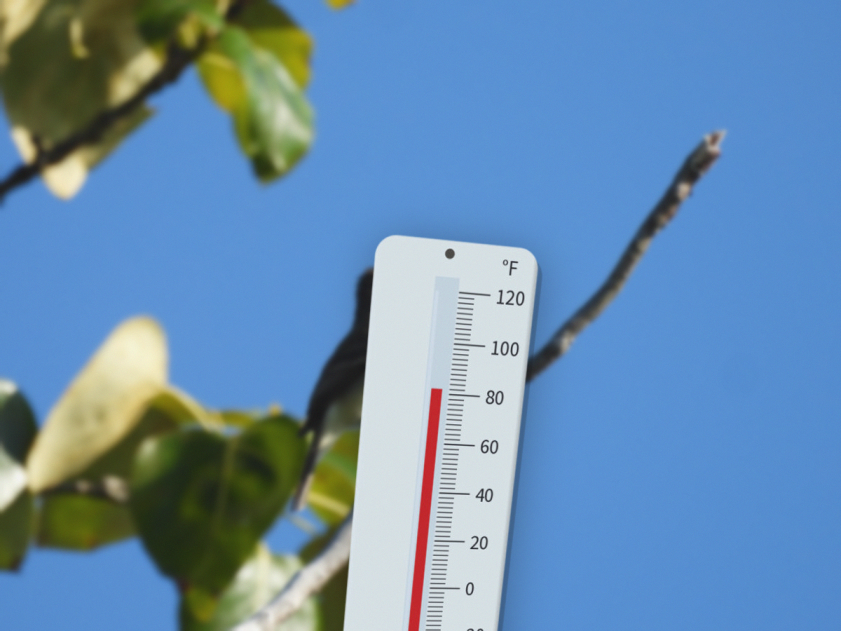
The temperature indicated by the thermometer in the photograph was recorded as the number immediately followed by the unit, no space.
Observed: 82°F
